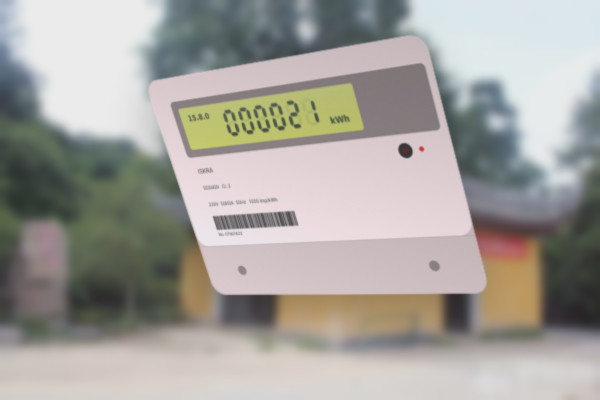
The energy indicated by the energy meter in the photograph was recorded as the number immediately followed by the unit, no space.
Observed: 21kWh
